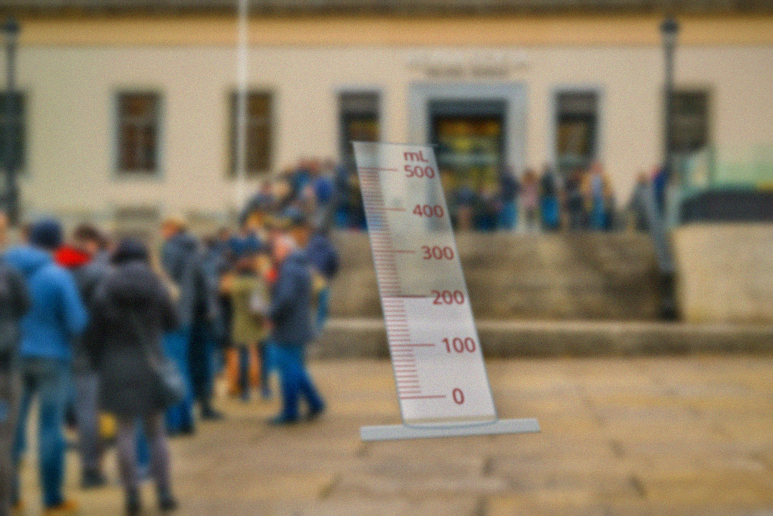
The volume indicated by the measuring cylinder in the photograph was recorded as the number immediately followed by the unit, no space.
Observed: 200mL
